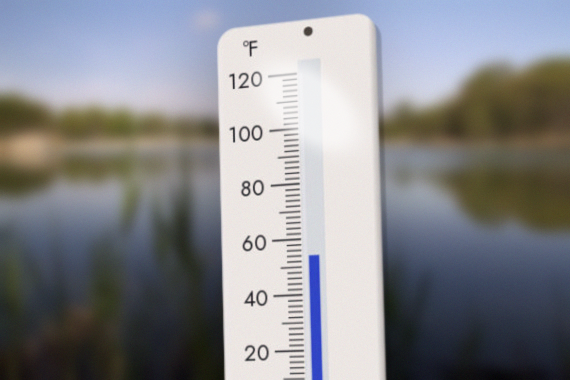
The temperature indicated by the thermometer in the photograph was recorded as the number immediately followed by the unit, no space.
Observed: 54°F
